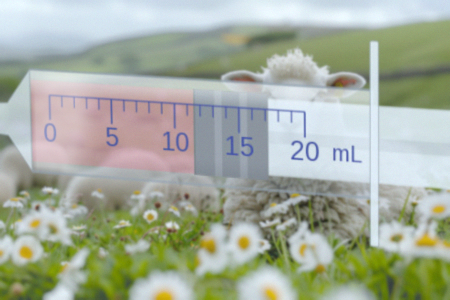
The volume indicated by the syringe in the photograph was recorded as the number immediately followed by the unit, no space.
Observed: 11.5mL
